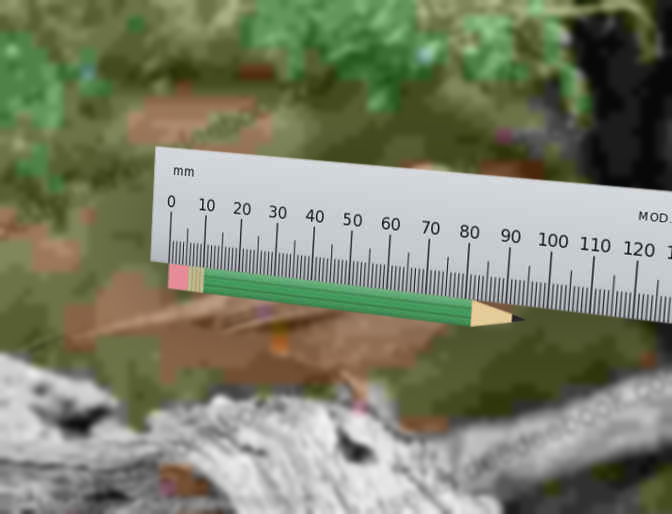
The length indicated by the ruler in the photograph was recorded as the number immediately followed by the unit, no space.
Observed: 95mm
